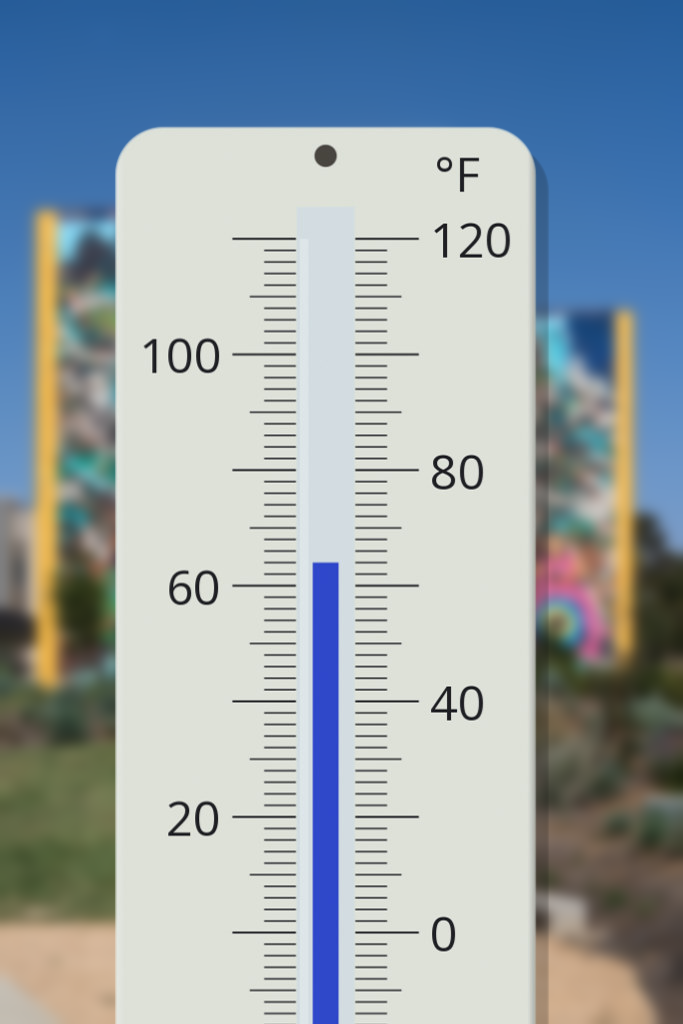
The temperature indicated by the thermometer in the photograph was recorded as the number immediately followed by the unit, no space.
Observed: 64°F
